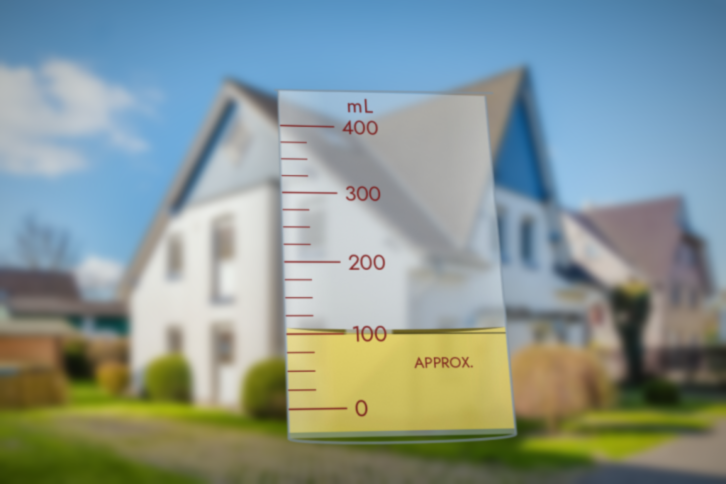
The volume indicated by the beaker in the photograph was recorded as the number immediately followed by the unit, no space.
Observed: 100mL
